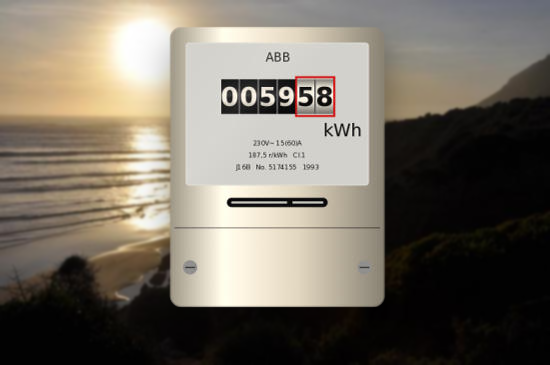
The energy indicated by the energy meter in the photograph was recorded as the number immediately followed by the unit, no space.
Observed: 59.58kWh
